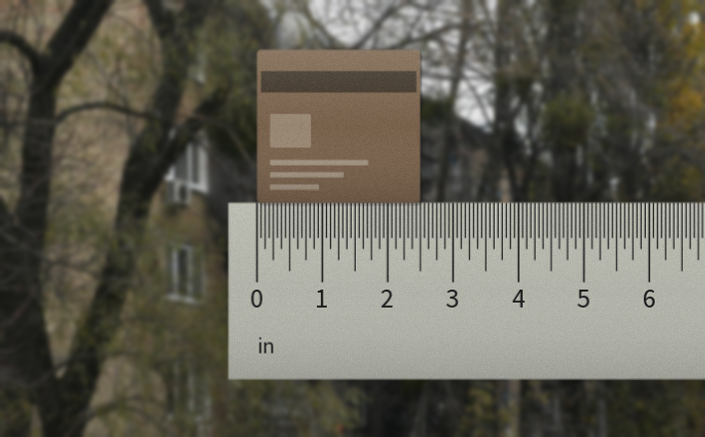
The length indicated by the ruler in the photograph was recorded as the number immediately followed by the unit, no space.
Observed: 2.5in
